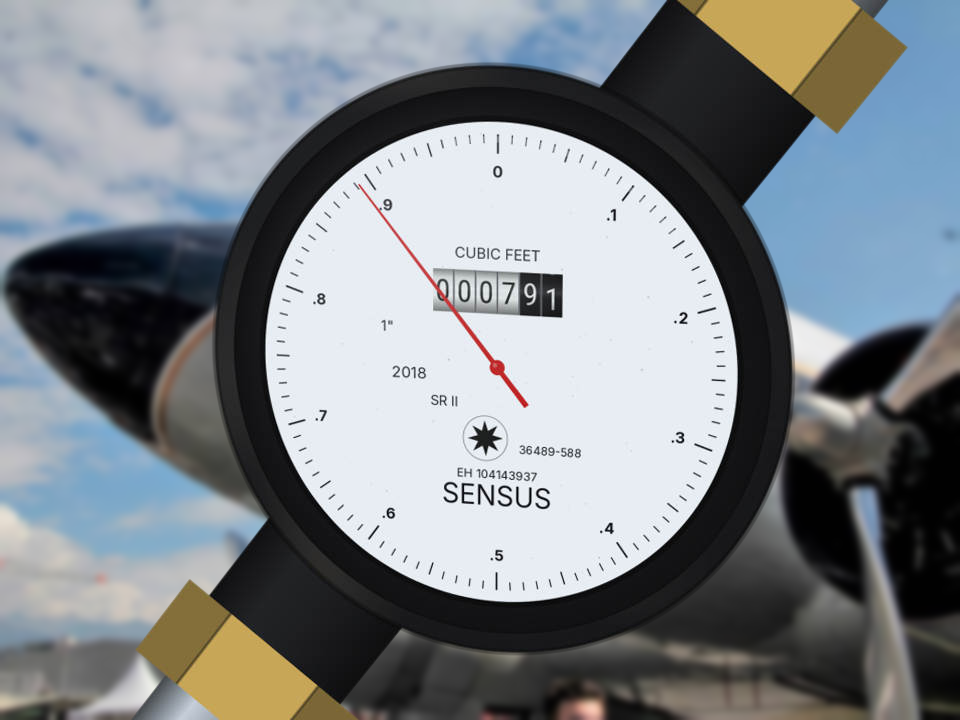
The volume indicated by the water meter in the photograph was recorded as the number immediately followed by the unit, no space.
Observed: 790.89ft³
